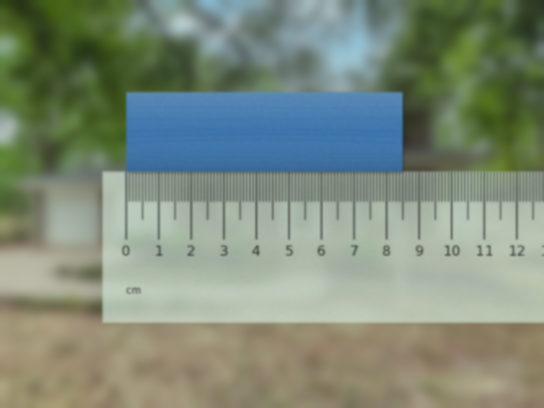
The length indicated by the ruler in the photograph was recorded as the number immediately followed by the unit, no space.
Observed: 8.5cm
